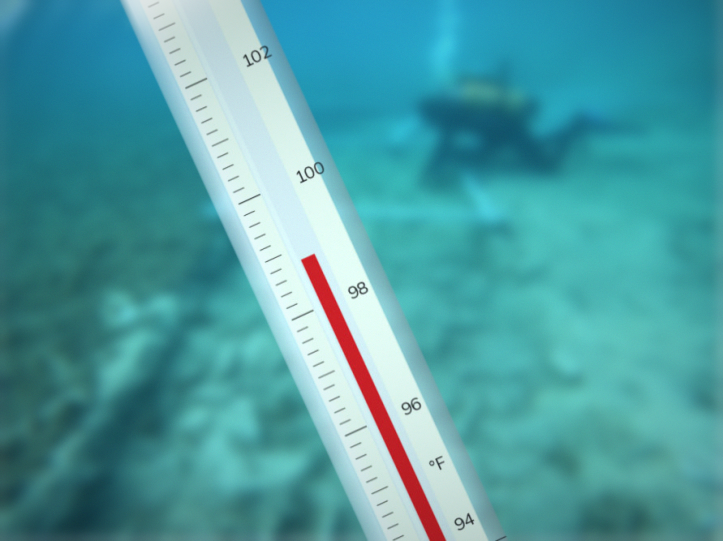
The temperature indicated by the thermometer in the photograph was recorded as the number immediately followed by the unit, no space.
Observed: 98.8°F
